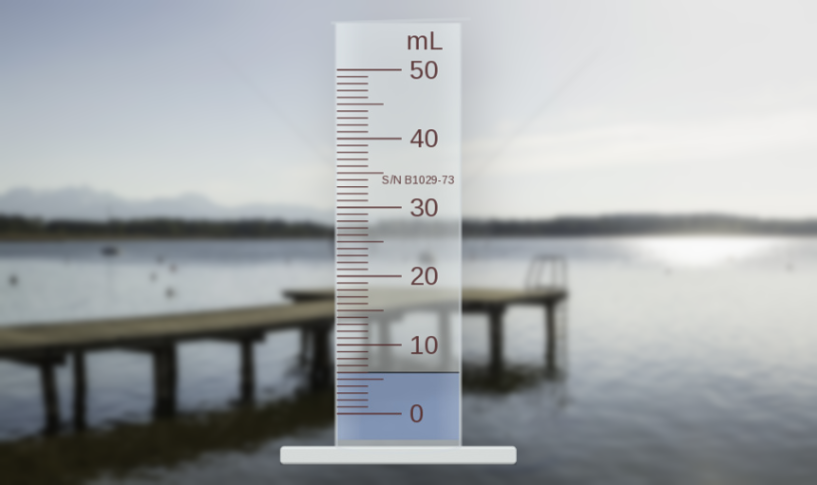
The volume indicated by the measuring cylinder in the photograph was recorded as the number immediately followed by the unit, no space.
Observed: 6mL
